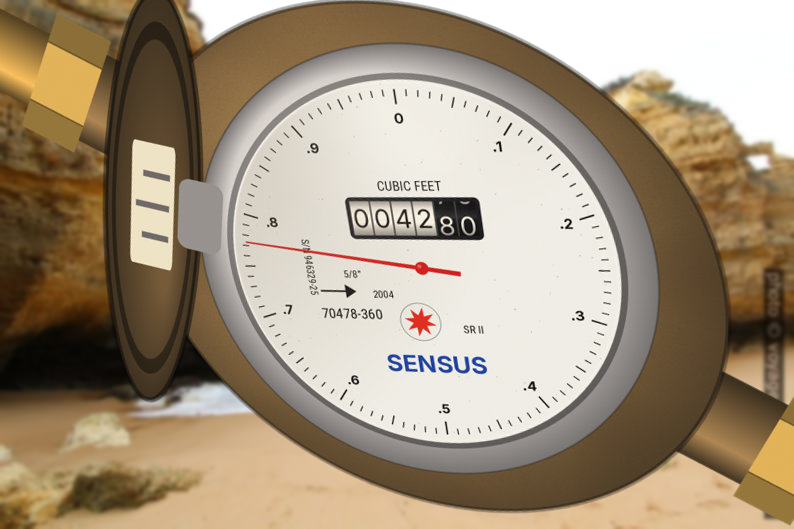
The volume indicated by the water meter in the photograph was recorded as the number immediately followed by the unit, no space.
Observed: 4279.77ft³
